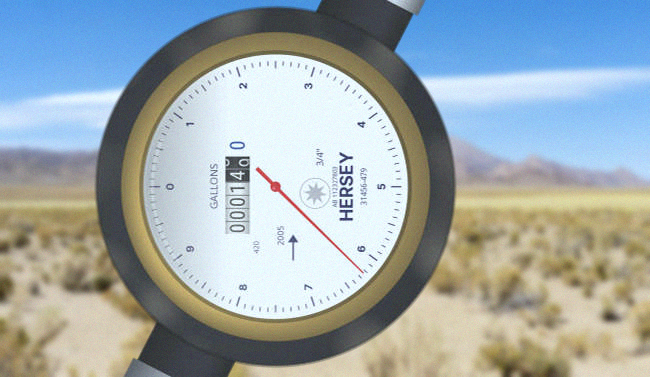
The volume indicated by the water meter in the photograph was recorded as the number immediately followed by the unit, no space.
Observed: 1486.2gal
